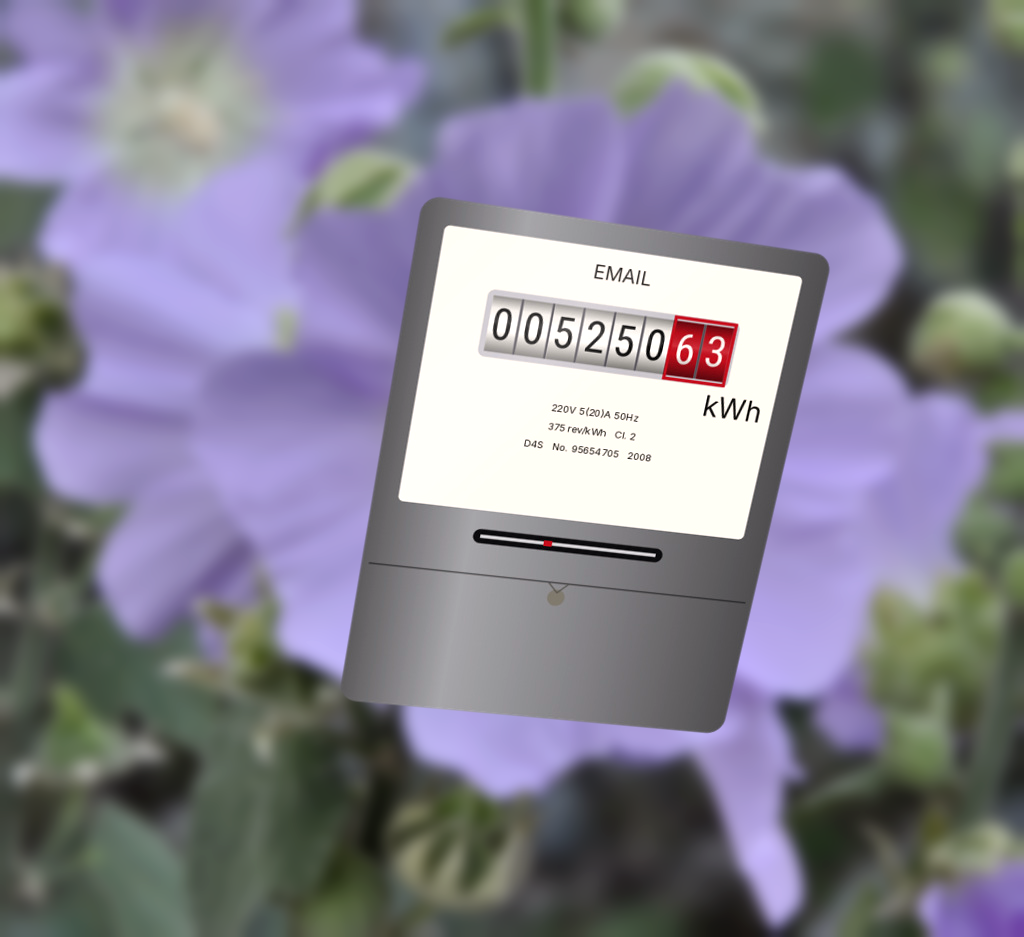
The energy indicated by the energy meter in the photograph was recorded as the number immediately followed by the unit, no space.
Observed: 5250.63kWh
